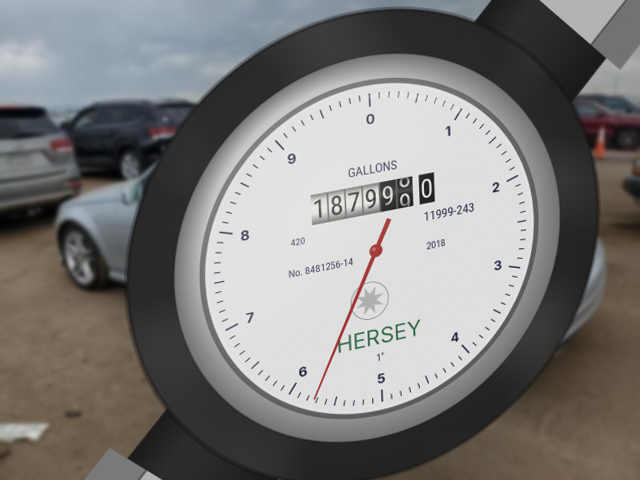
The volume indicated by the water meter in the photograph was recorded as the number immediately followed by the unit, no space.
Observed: 1879985.7gal
